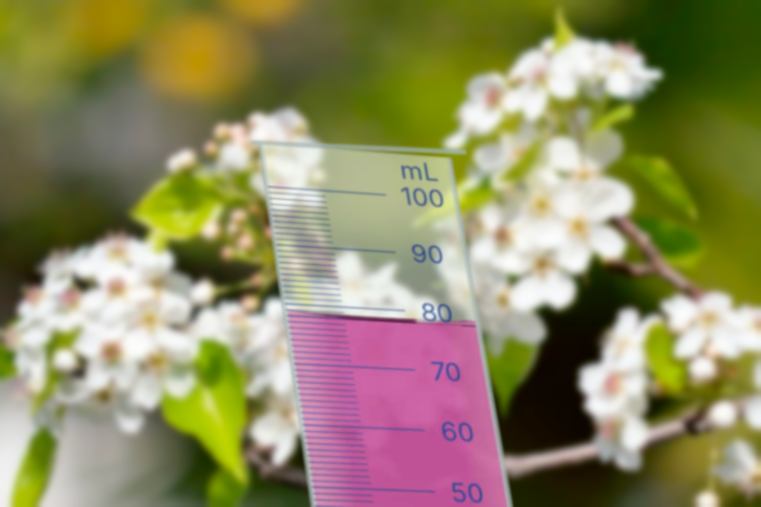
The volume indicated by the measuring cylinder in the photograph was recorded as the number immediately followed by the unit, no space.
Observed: 78mL
